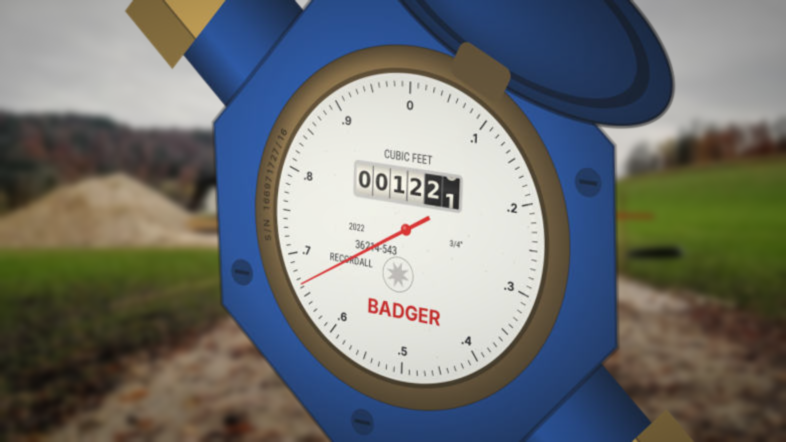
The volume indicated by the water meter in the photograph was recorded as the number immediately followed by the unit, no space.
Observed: 1220.66ft³
